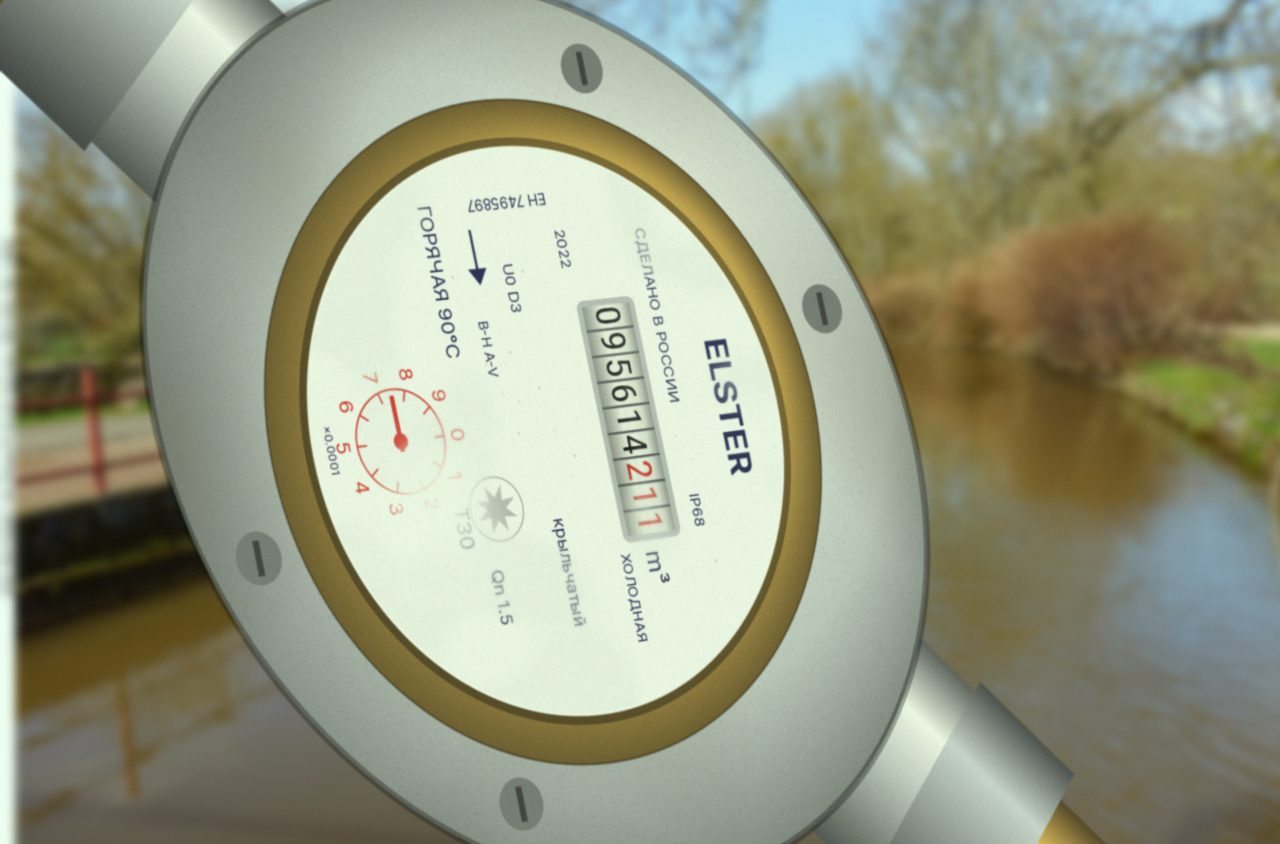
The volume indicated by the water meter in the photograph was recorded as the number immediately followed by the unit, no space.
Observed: 95614.2117m³
